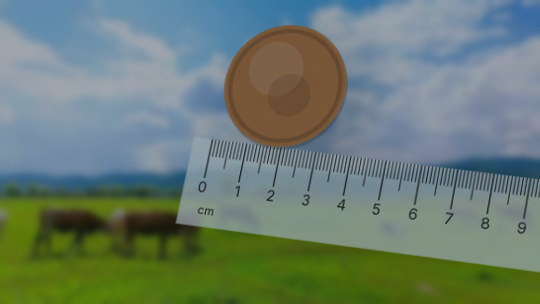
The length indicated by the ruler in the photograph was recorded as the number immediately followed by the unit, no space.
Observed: 3.5cm
